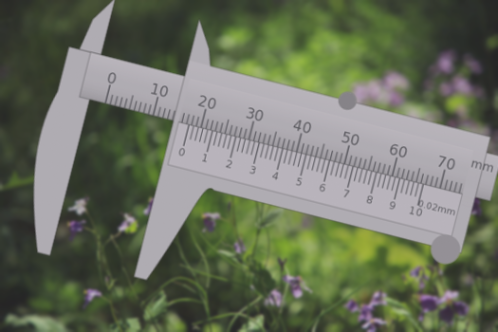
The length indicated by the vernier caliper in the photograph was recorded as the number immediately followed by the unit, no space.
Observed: 17.5mm
